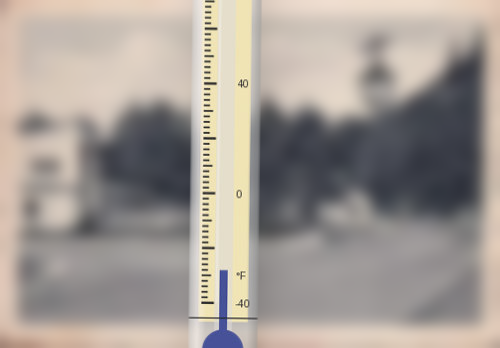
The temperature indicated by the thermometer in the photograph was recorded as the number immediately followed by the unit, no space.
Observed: -28°F
